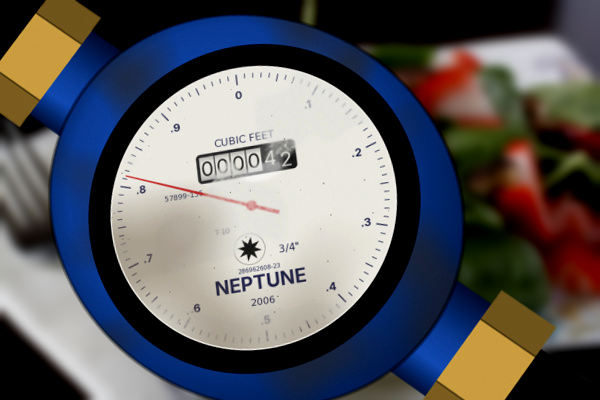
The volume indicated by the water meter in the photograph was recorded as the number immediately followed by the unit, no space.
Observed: 41.81ft³
